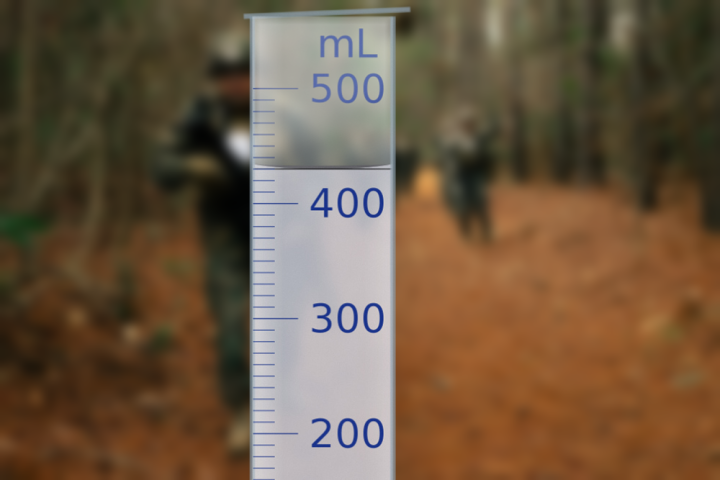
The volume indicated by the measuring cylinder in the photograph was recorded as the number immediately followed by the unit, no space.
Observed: 430mL
